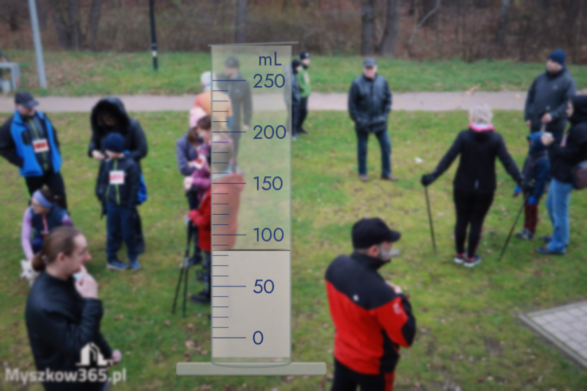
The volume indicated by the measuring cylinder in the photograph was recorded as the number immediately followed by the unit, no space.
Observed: 85mL
